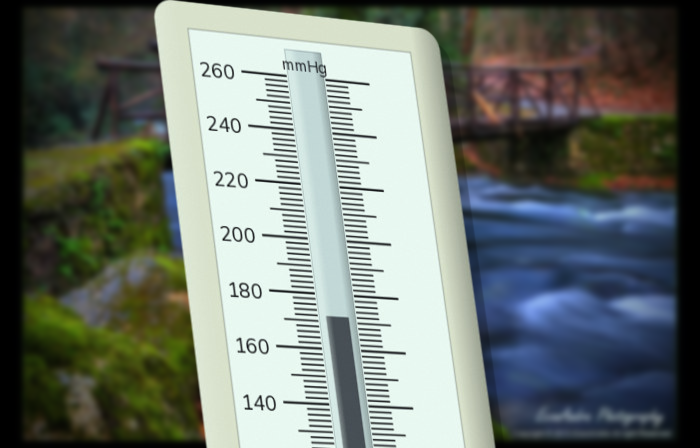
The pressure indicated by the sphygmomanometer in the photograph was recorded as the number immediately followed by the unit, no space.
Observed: 172mmHg
